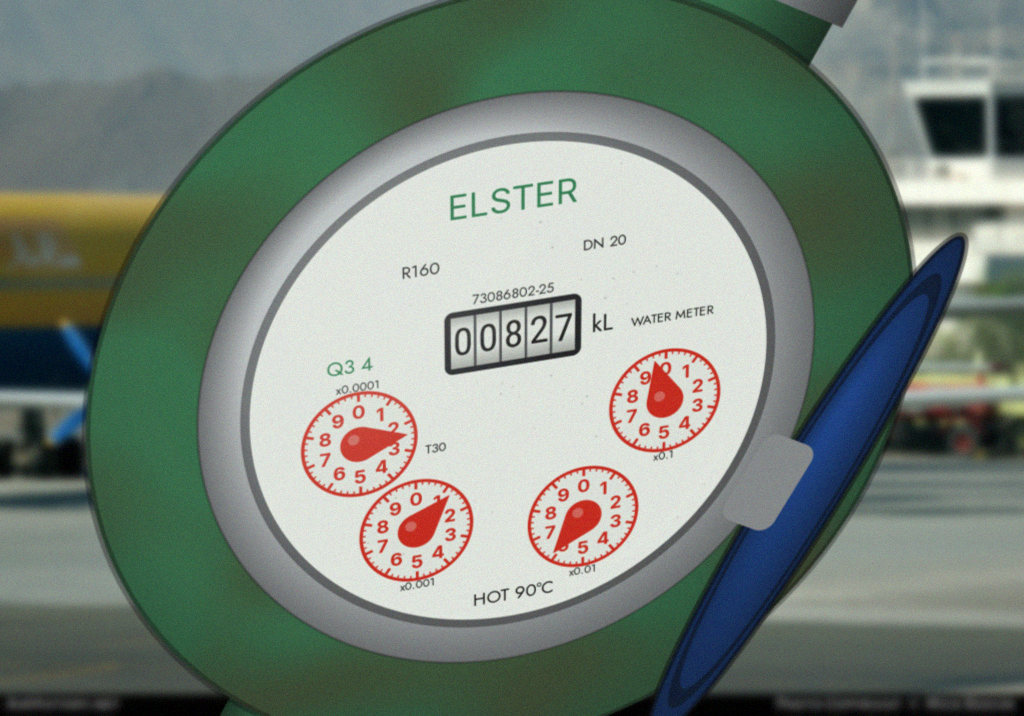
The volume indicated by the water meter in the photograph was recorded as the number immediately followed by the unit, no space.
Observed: 826.9612kL
